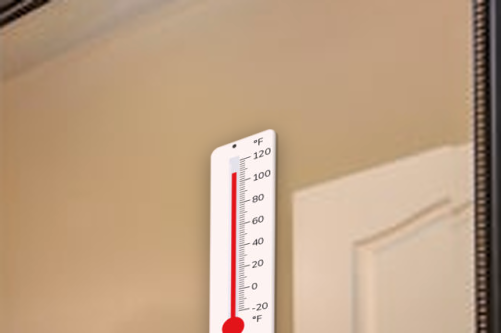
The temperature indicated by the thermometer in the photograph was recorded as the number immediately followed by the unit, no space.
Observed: 110°F
